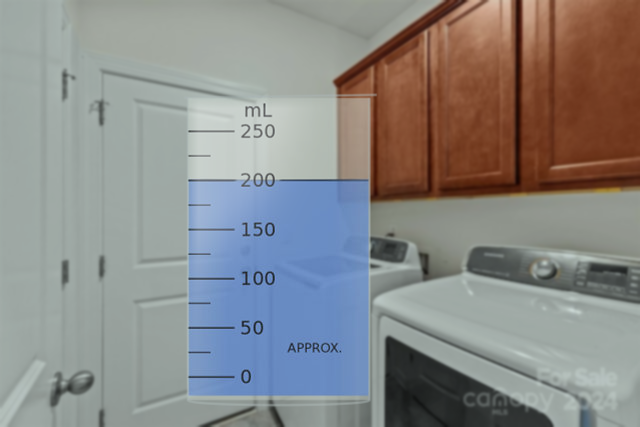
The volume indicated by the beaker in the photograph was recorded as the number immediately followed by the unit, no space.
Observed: 200mL
